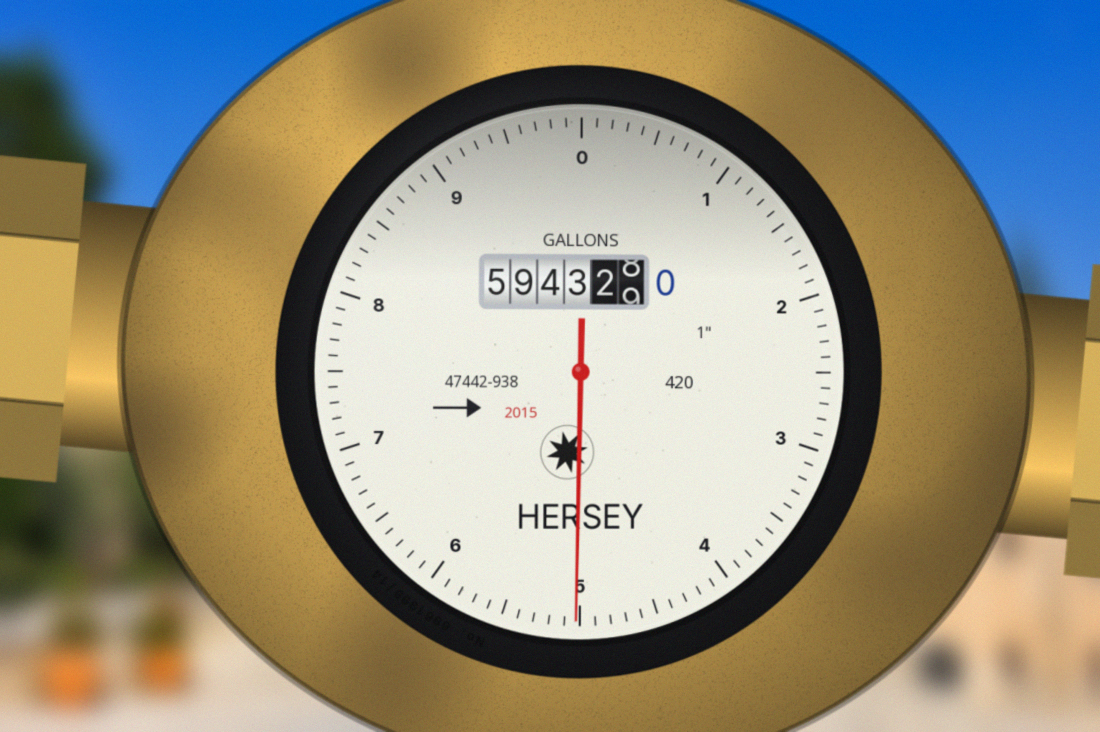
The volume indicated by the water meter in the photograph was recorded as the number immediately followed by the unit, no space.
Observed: 5943285.0gal
